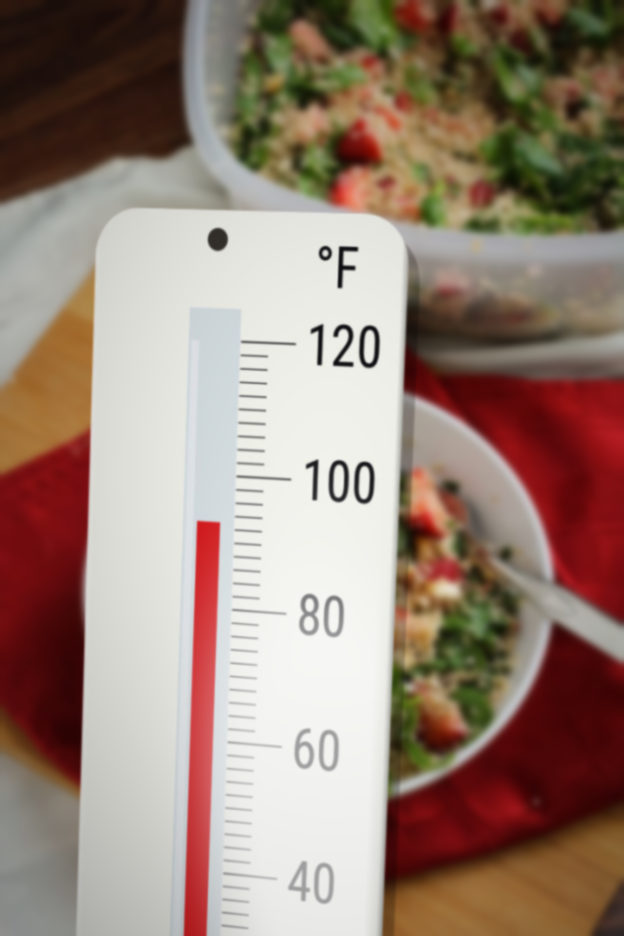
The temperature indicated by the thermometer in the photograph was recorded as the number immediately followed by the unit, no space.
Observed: 93°F
